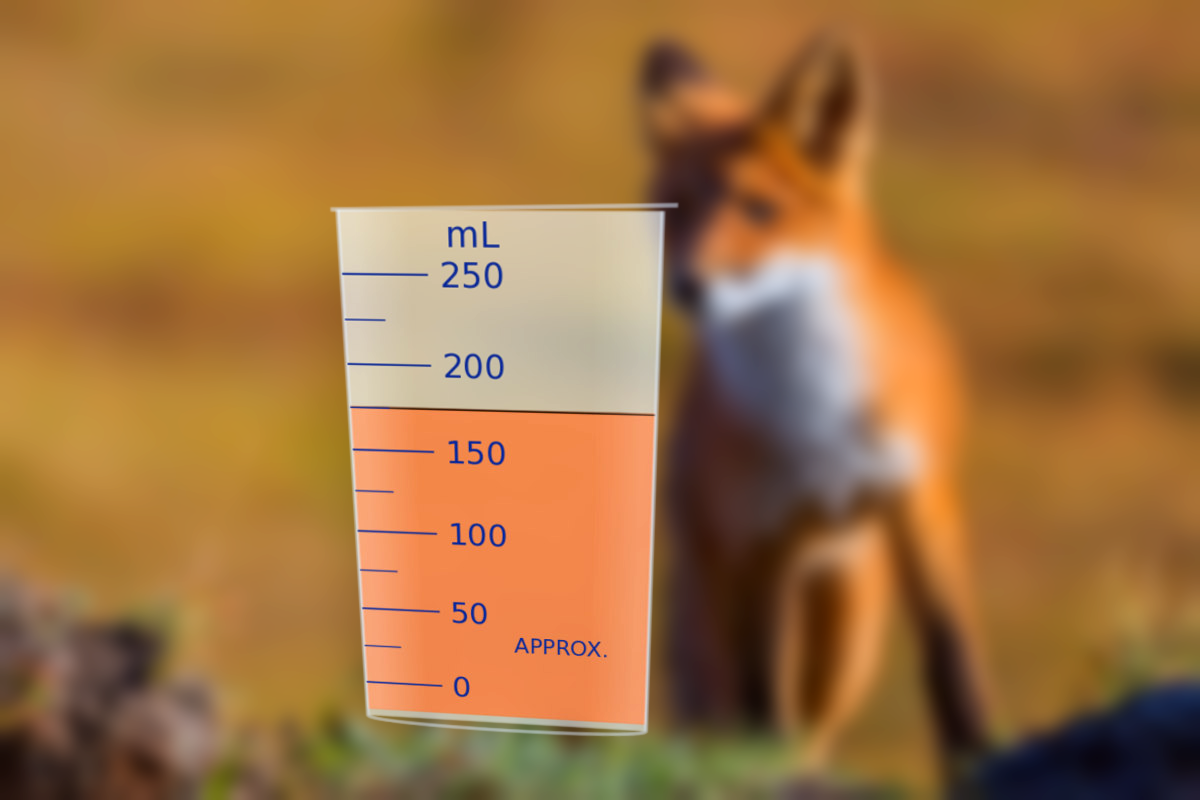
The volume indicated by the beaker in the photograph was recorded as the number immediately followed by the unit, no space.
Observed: 175mL
